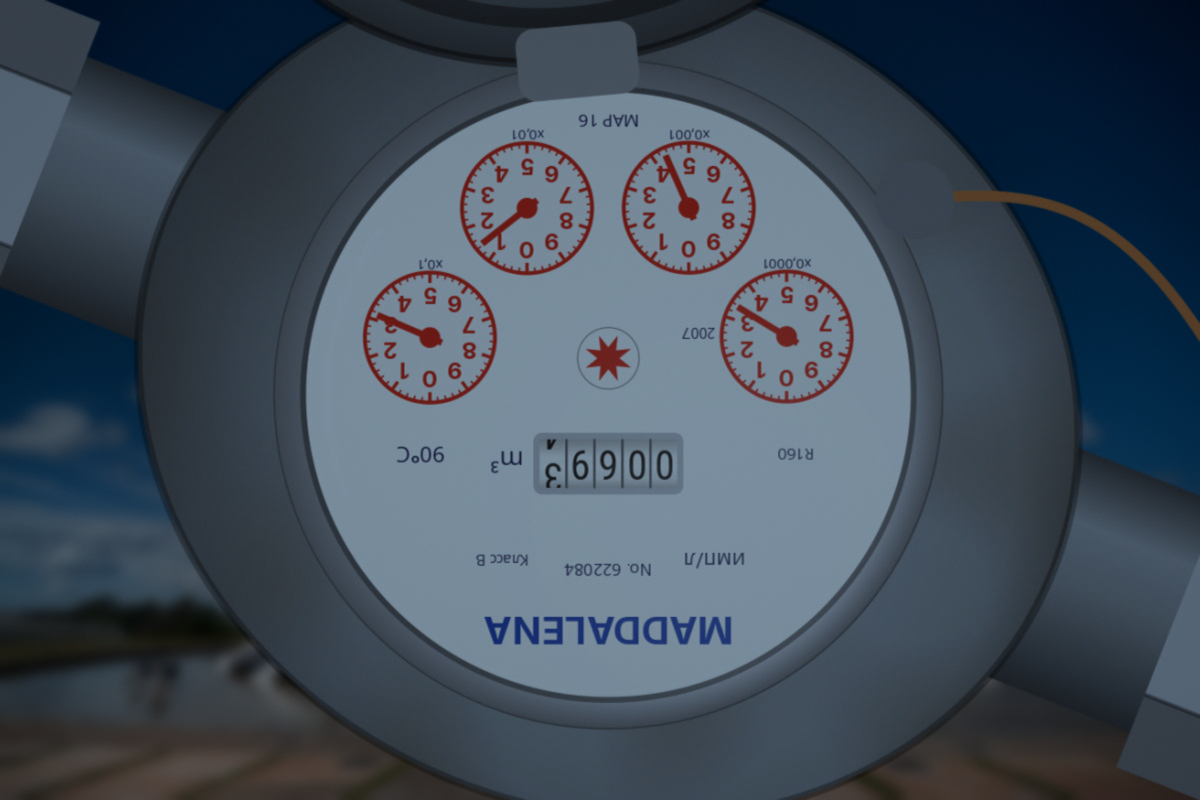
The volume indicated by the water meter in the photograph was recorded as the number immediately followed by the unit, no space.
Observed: 693.3143m³
